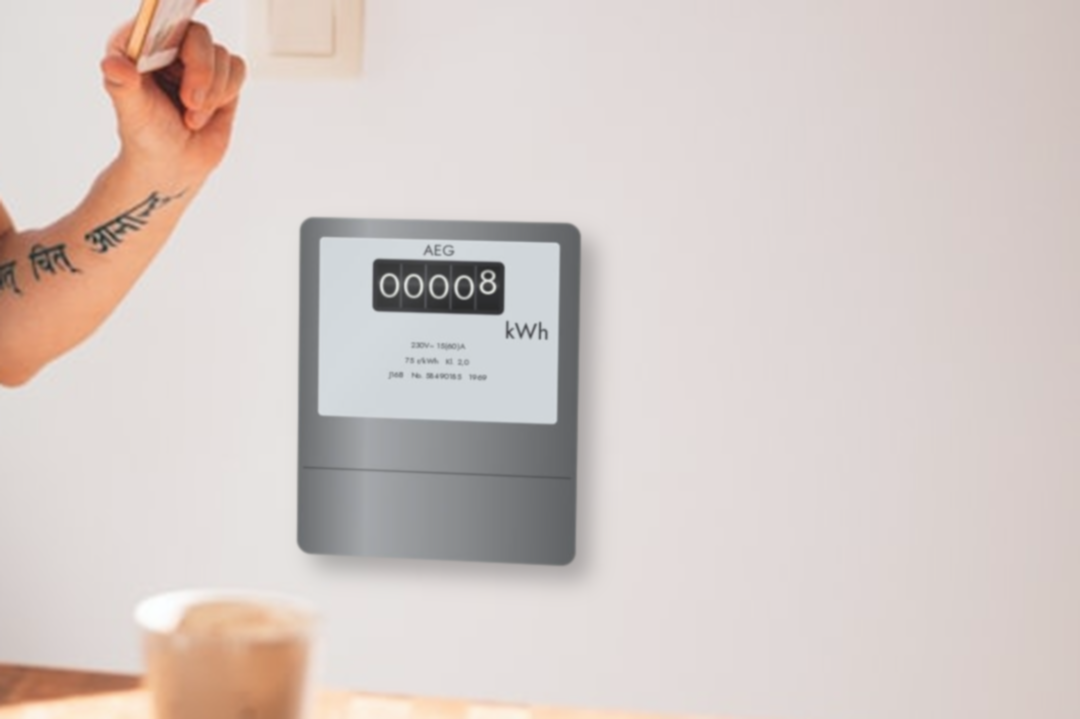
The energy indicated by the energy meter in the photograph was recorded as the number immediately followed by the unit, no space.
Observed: 8kWh
